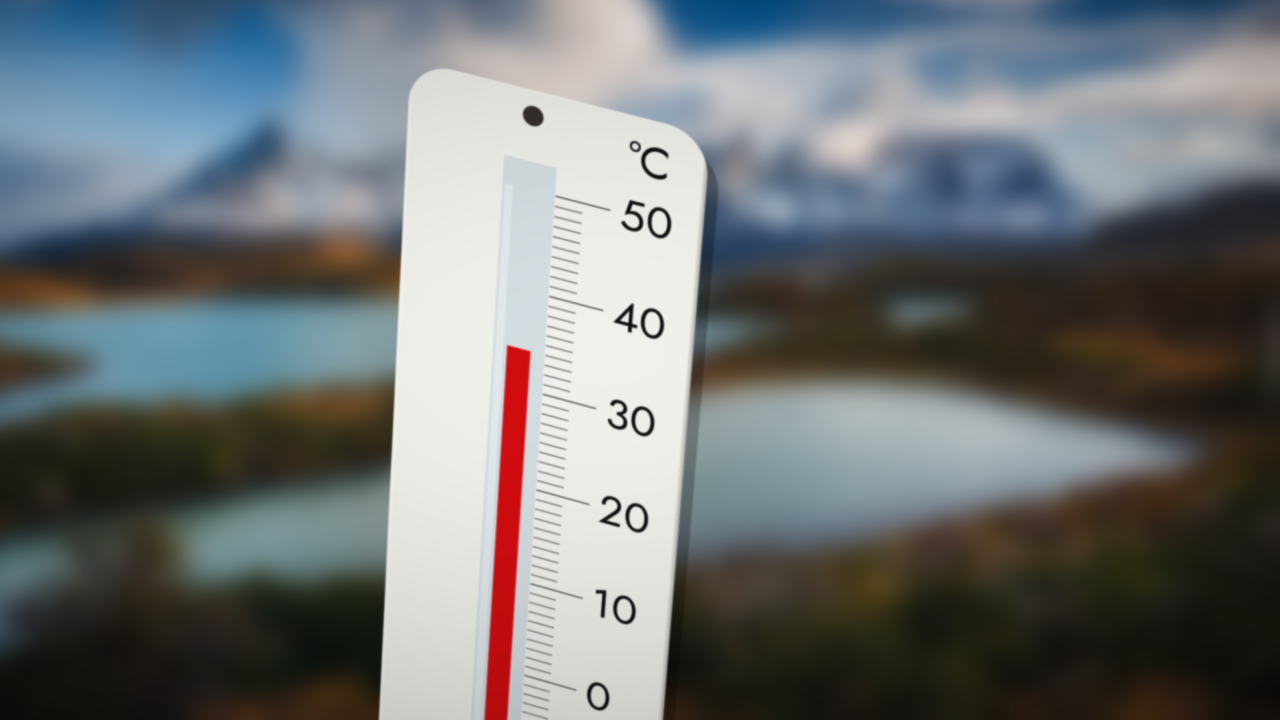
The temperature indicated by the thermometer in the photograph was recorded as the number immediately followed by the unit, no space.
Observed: 34°C
